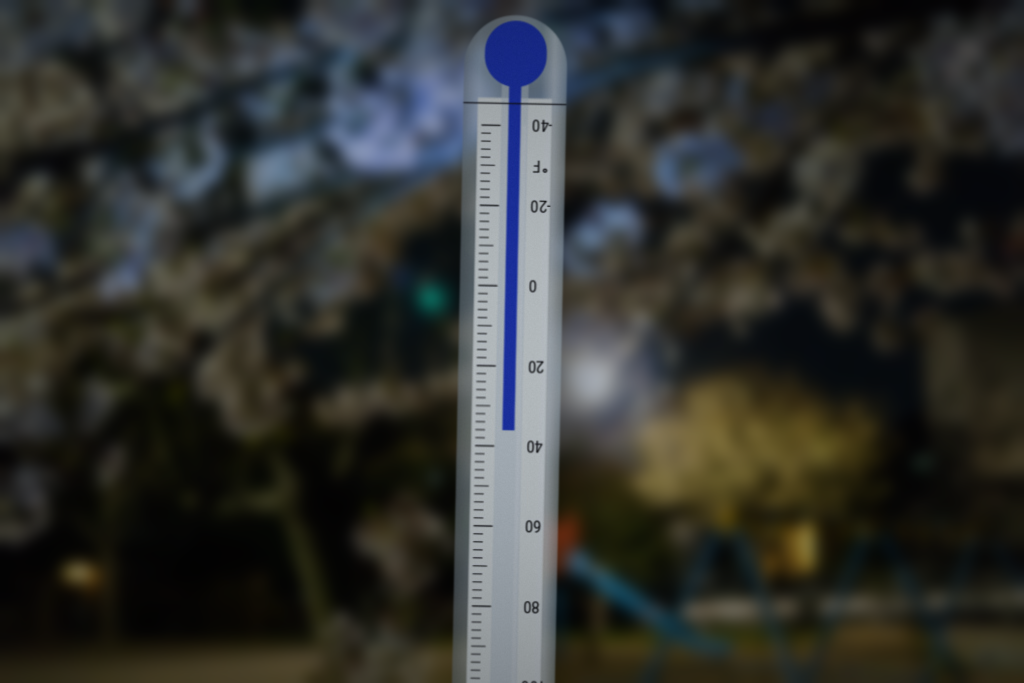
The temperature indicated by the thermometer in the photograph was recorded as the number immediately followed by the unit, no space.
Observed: 36°F
